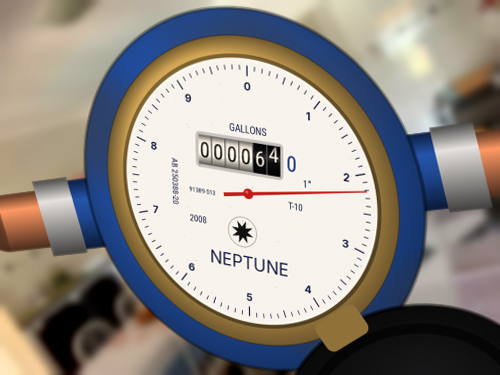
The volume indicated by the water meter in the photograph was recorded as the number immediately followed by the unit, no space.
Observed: 642.2gal
